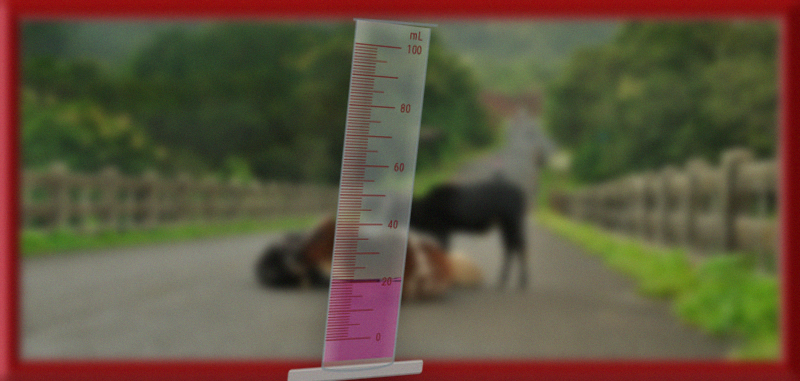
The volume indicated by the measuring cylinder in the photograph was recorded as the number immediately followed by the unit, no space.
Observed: 20mL
